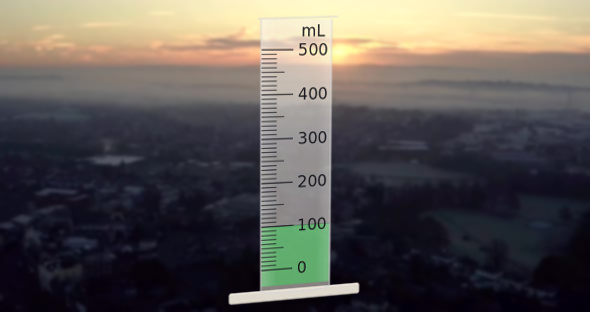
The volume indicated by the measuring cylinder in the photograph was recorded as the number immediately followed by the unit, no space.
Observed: 100mL
